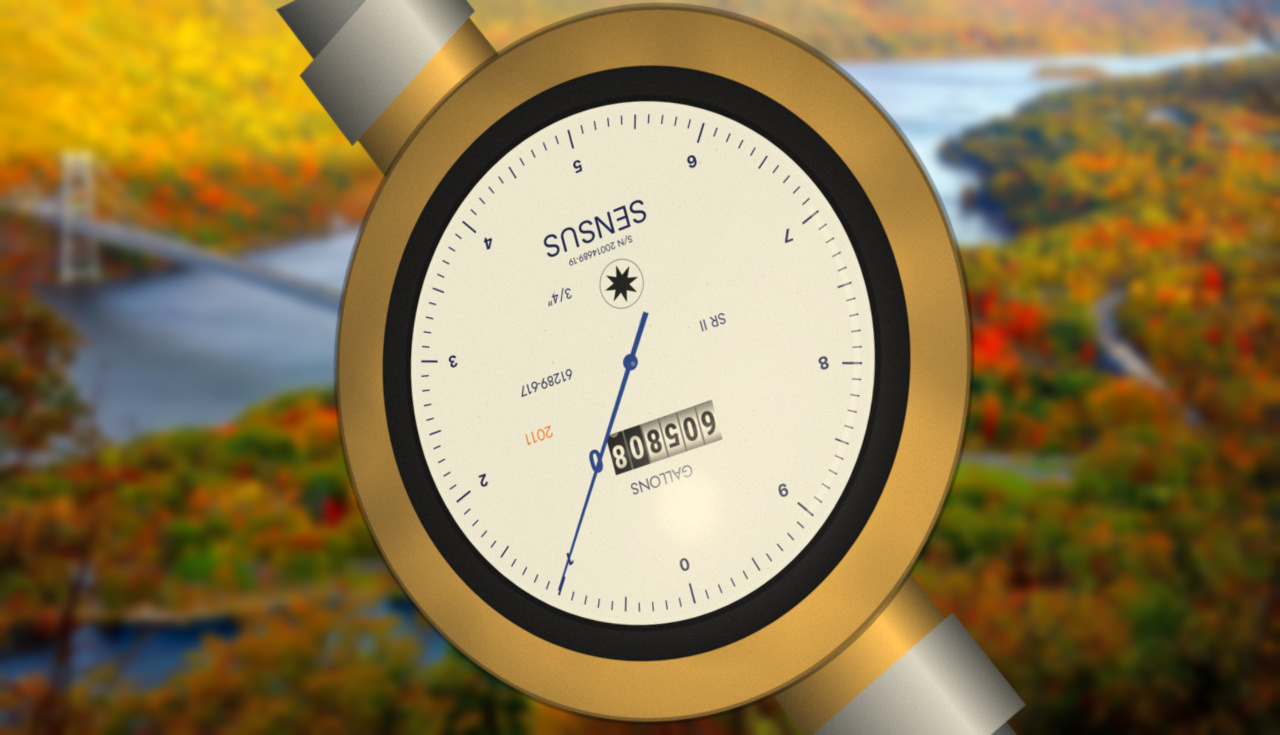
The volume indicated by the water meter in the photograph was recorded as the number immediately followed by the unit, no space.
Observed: 6058081.0gal
